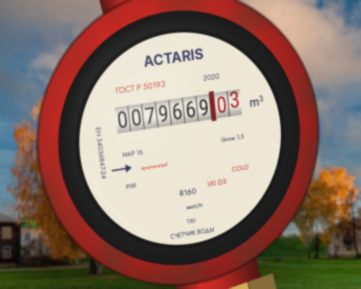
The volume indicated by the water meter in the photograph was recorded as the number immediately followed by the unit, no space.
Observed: 79669.03m³
